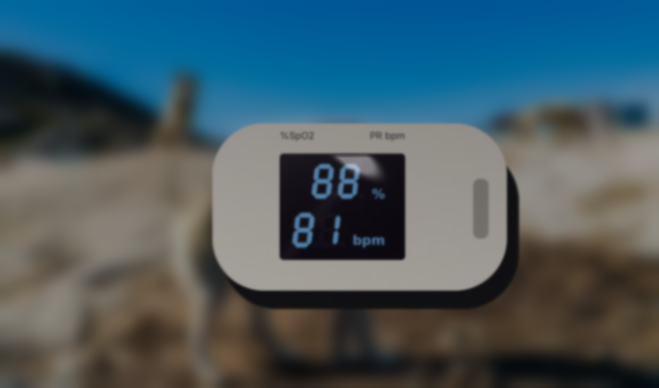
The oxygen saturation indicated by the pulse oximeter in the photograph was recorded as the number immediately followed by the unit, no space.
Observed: 88%
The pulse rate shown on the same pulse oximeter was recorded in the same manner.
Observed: 81bpm
